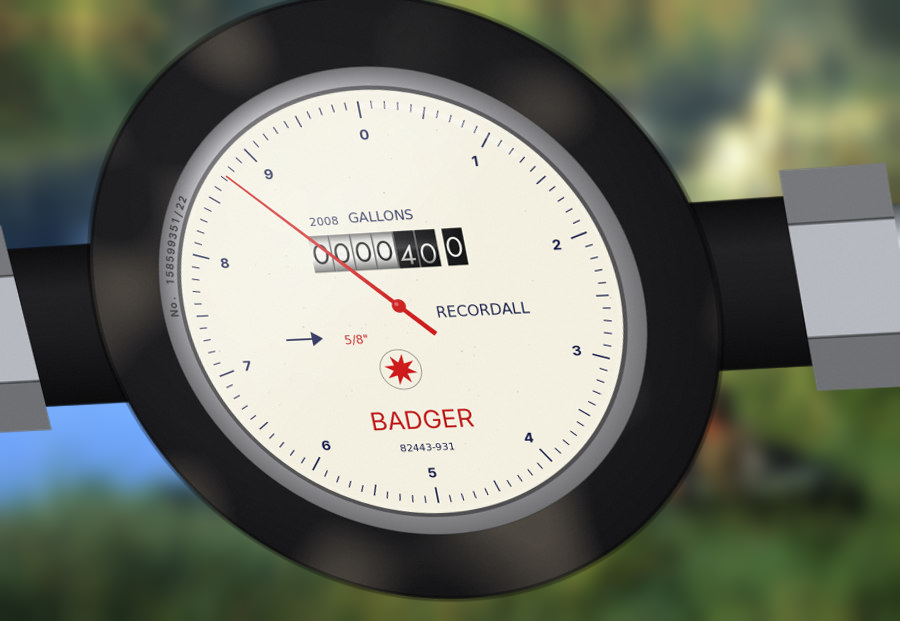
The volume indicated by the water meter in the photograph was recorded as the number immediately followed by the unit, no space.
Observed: 398.7gal
